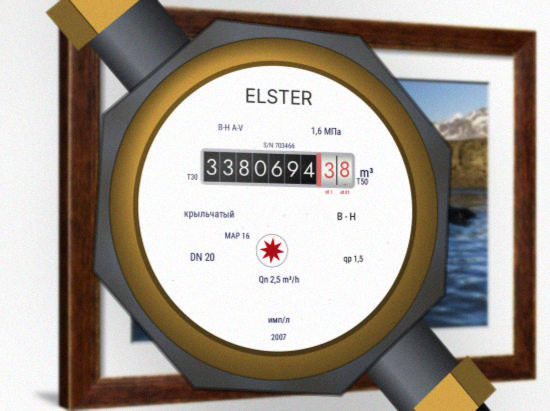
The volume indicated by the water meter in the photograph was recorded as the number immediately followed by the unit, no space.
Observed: 3380694.38m³
